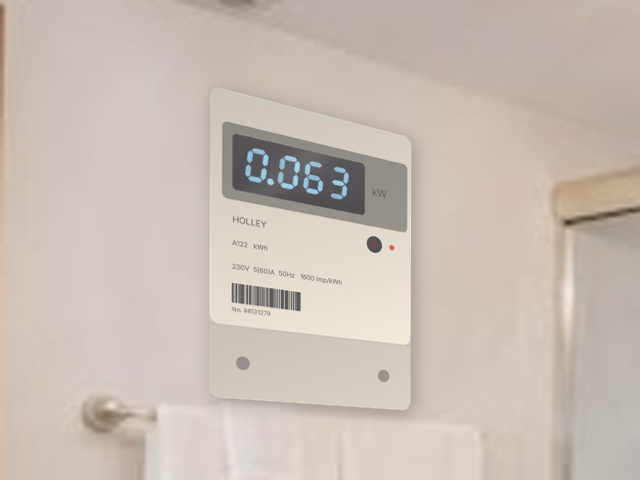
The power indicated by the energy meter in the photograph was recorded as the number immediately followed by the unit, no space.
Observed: 0.063kW
